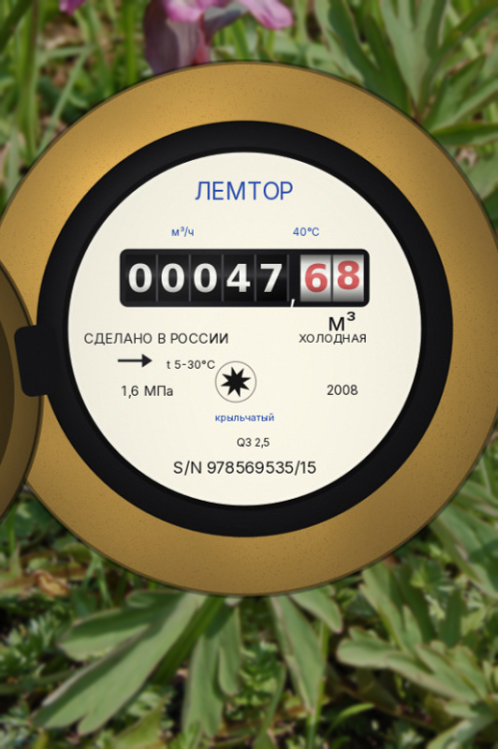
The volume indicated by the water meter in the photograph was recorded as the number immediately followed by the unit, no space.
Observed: 47.68m³
